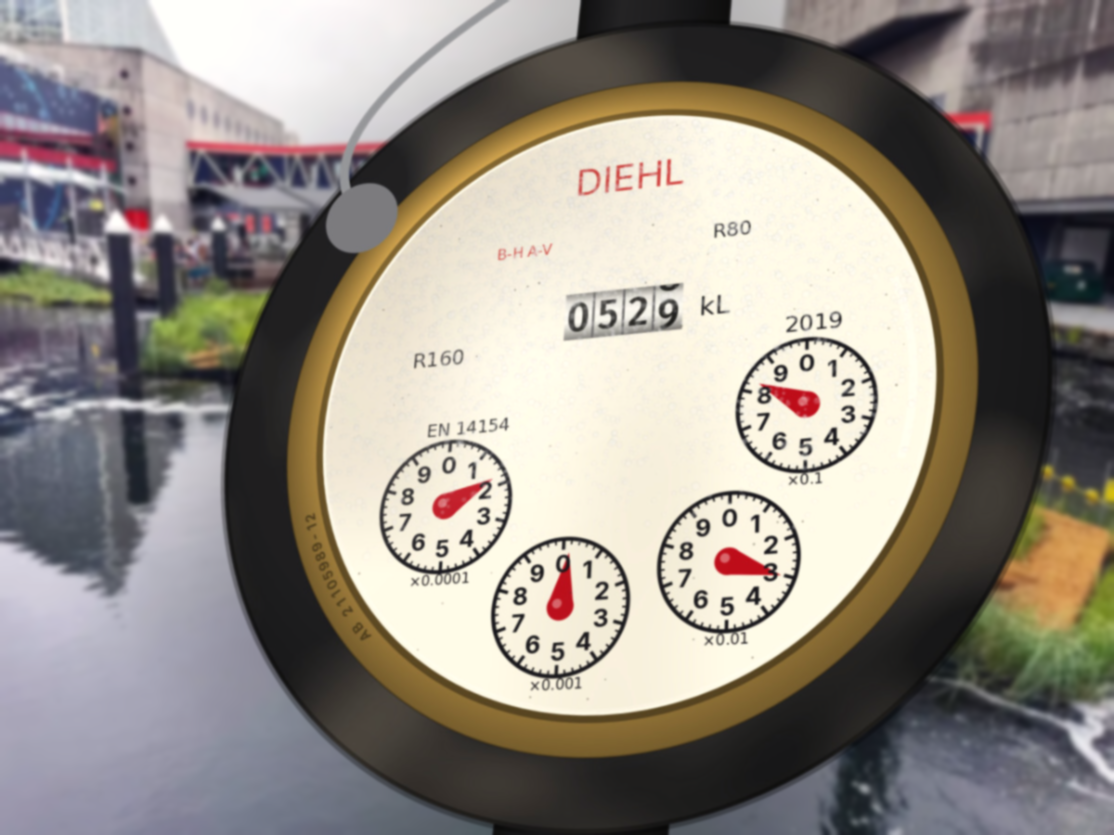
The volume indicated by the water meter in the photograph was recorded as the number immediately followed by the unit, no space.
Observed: 528.8301kL
